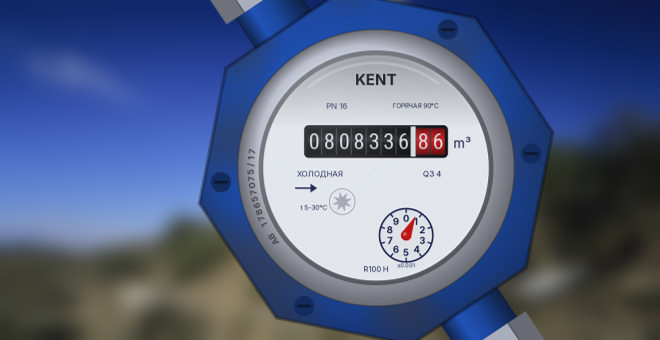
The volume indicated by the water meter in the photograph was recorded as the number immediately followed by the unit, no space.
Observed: 808336.860m³
